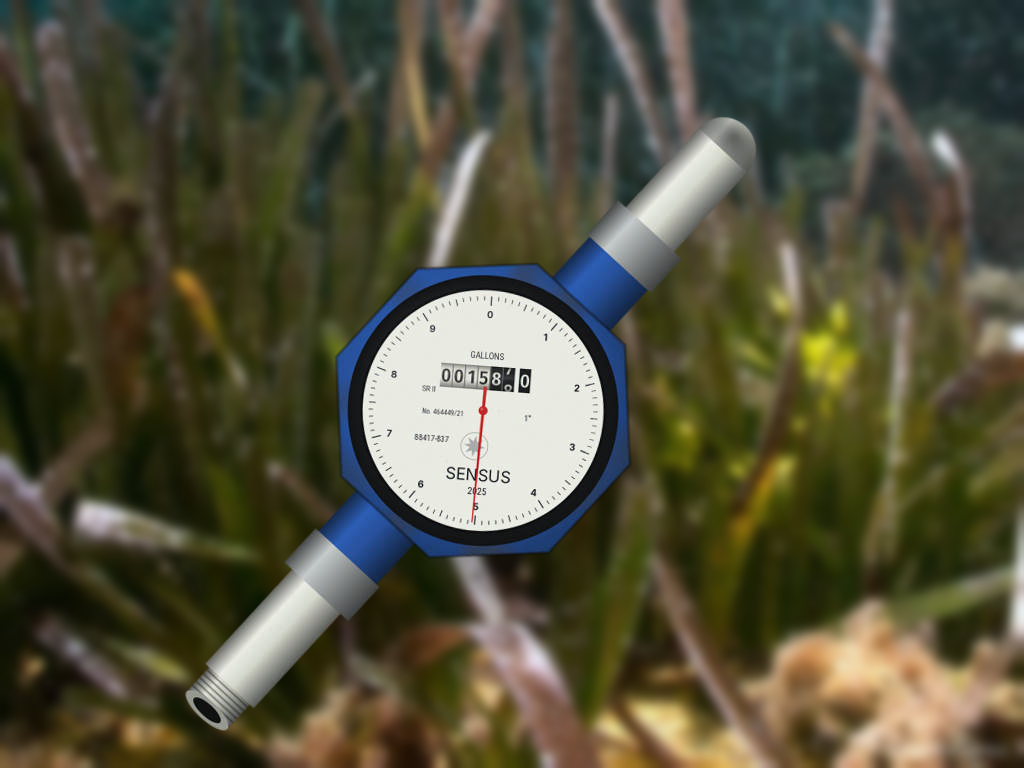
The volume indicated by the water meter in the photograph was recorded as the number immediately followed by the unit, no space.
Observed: 15875.0gal
